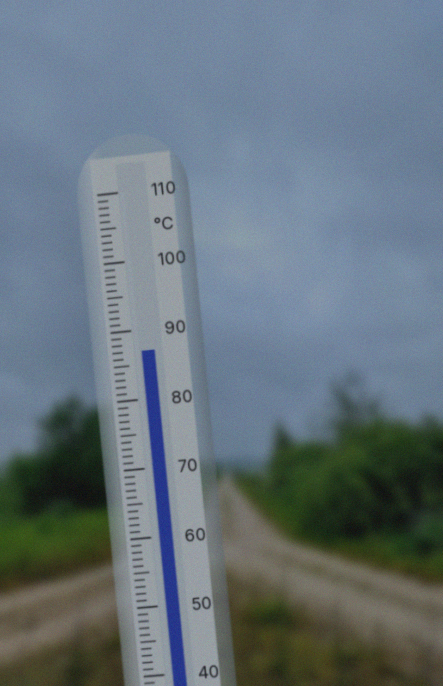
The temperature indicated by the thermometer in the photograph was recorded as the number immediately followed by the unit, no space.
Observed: 87°C
